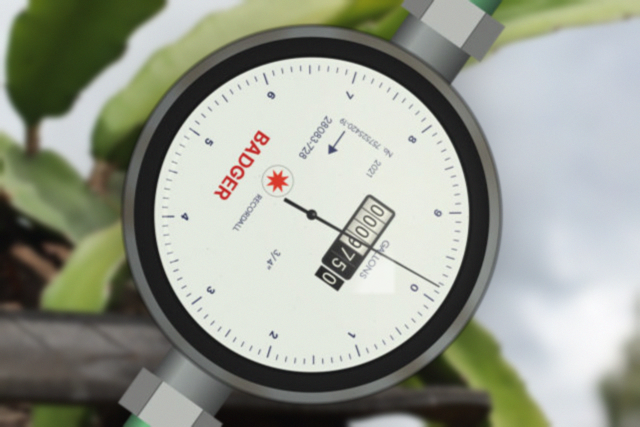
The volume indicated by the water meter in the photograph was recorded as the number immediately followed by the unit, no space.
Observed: 9749.8gal
